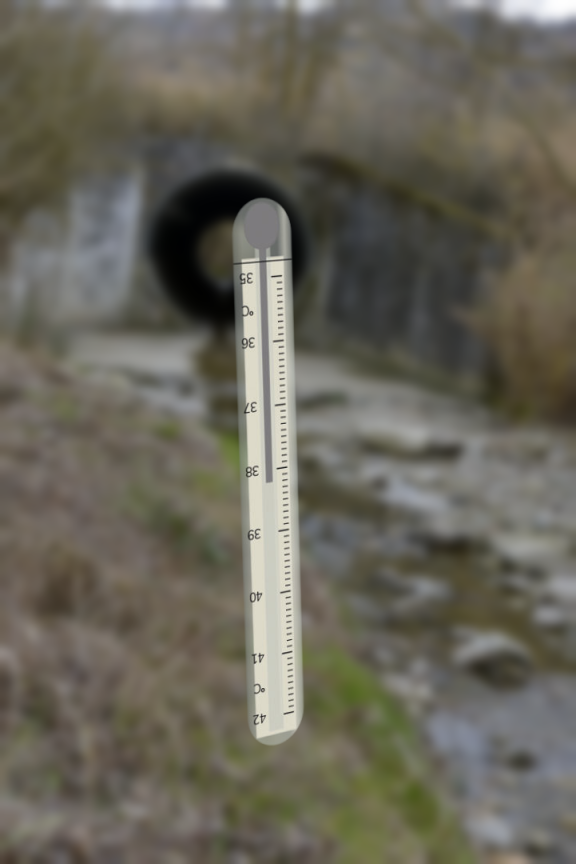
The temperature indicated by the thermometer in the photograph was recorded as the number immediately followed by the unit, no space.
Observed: 38.2°C
